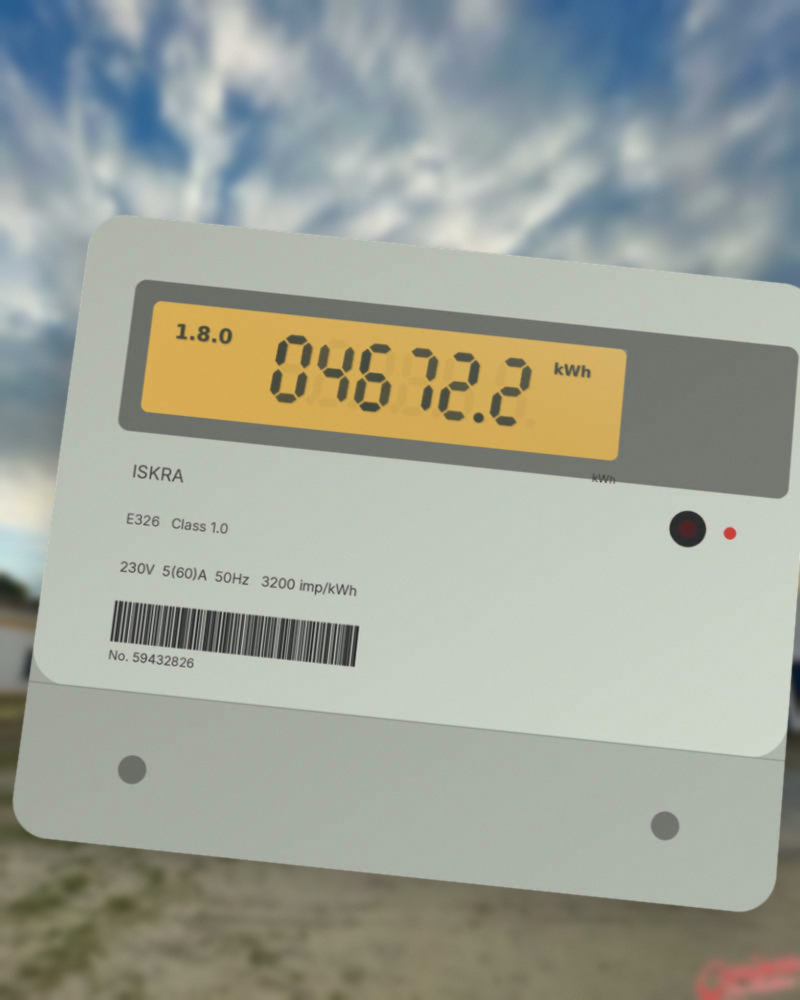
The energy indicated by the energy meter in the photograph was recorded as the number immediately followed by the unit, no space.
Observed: 4672.2kWh
